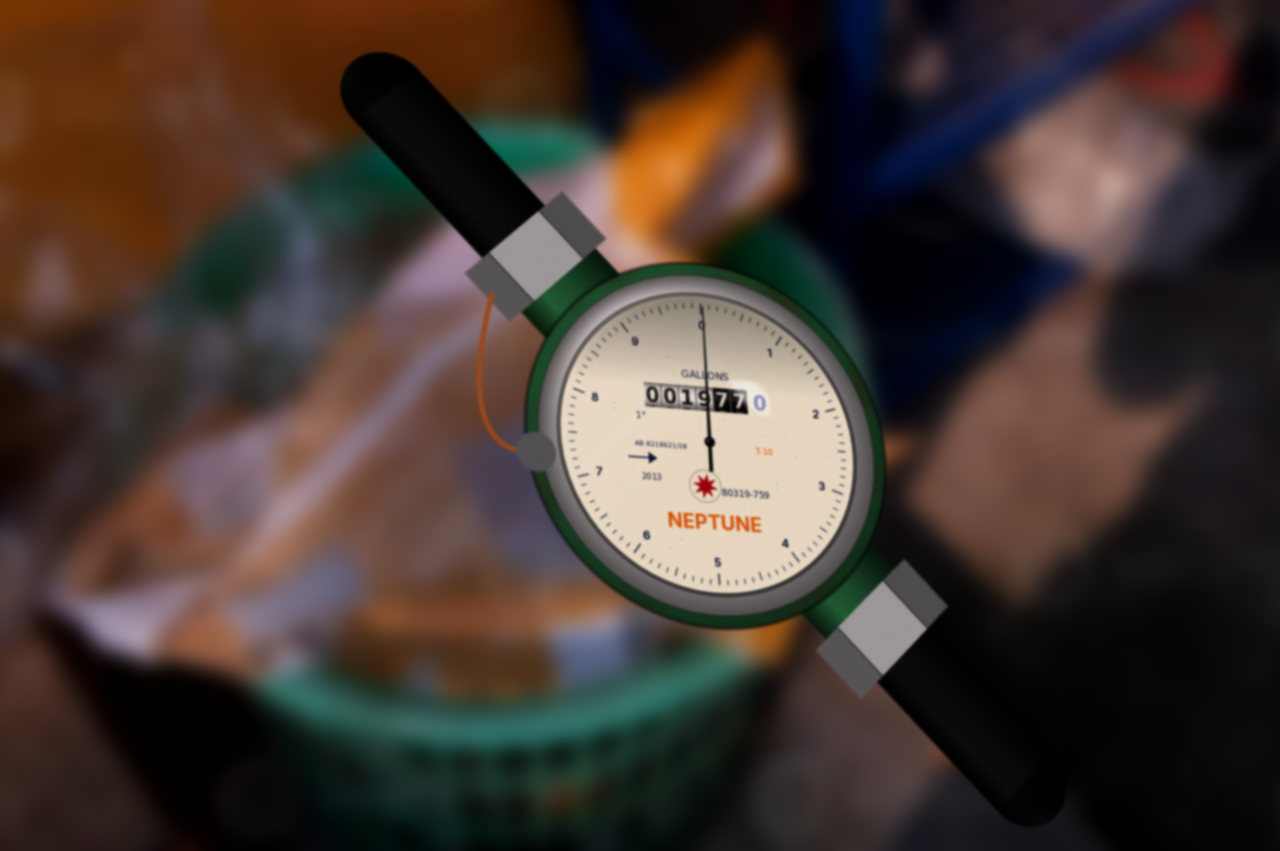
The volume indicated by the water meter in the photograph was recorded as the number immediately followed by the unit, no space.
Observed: 19770.0gal
